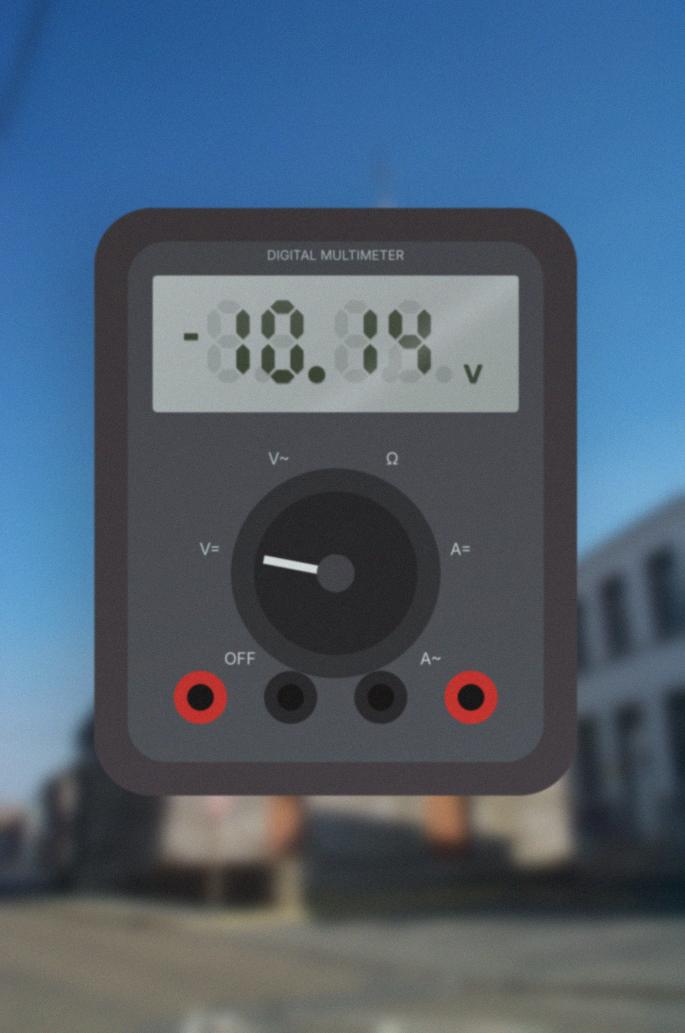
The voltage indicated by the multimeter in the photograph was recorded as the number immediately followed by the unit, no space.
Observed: -10.14V
